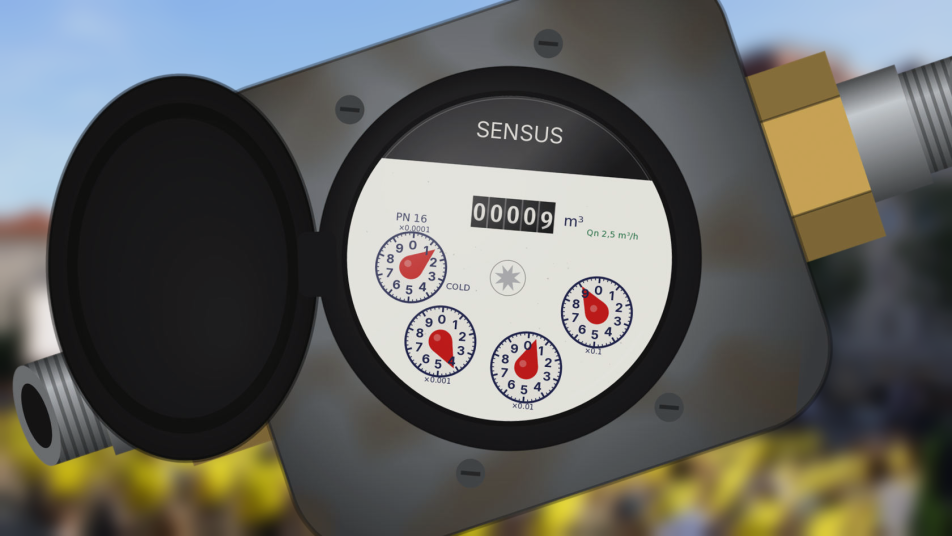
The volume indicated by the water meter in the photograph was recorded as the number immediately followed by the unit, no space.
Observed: 8.9041m³
